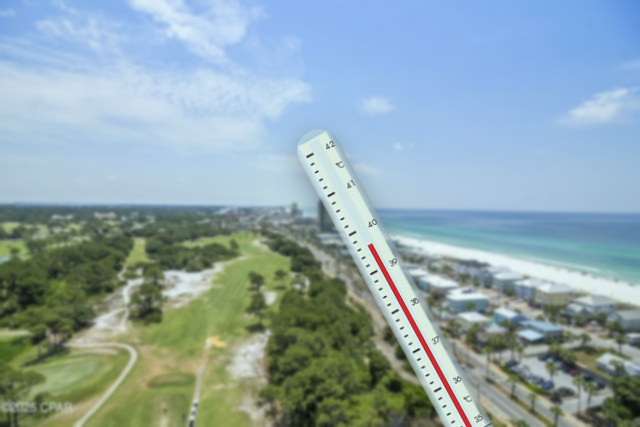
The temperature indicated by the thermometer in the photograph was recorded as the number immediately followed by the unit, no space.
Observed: 39.6°C
